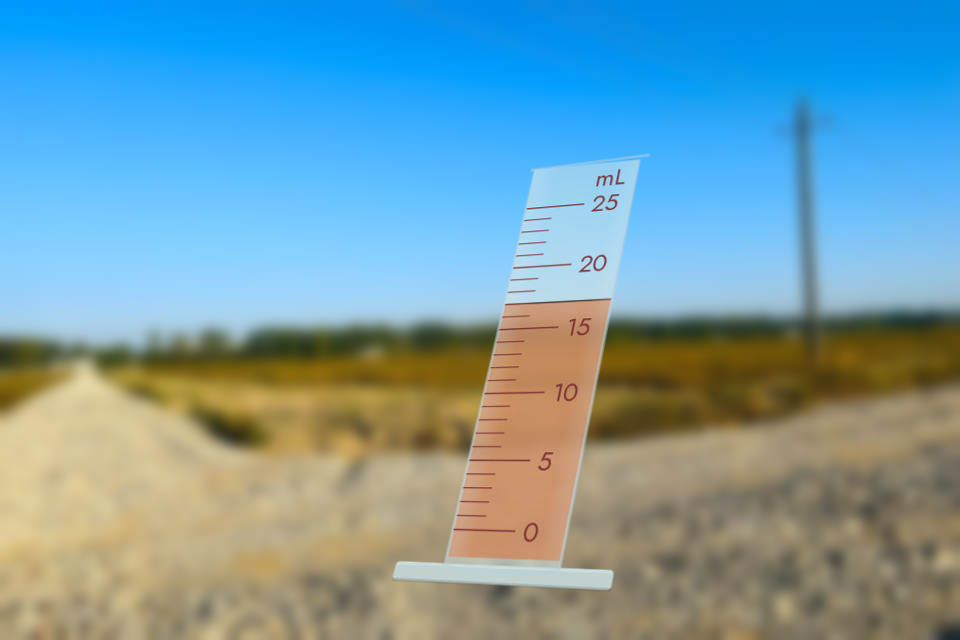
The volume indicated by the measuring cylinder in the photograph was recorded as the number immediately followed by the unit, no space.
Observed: 17mL
